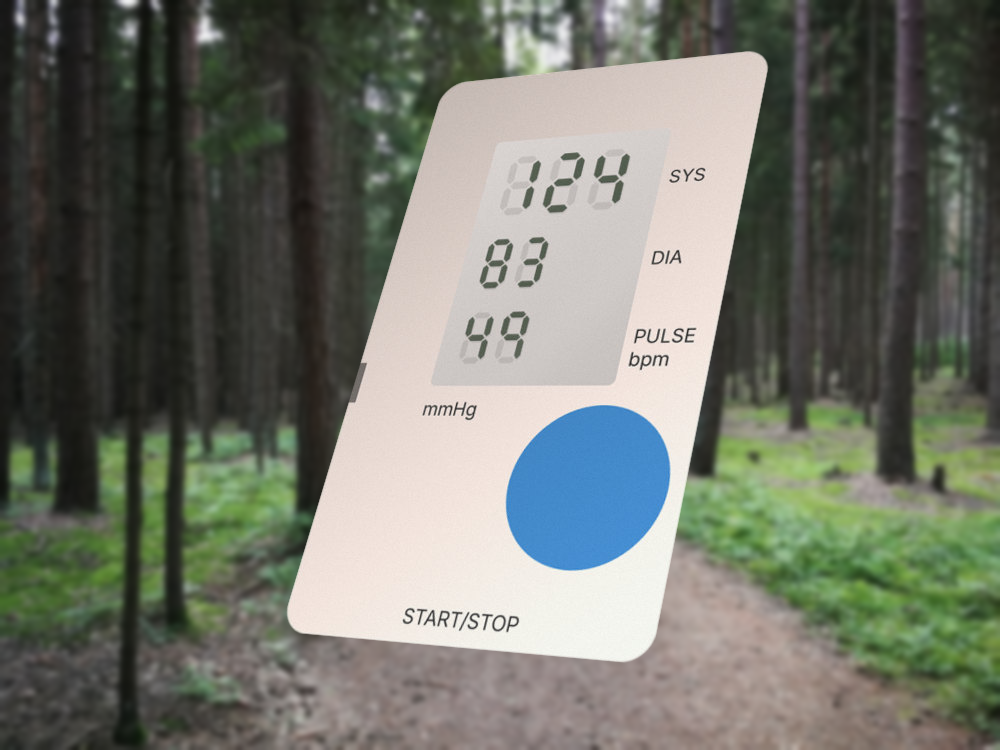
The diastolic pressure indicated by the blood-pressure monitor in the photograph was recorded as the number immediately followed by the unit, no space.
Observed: 83mmHg
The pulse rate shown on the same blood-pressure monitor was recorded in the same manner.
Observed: 49bpm
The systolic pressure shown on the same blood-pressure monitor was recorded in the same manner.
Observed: 124mmHg
